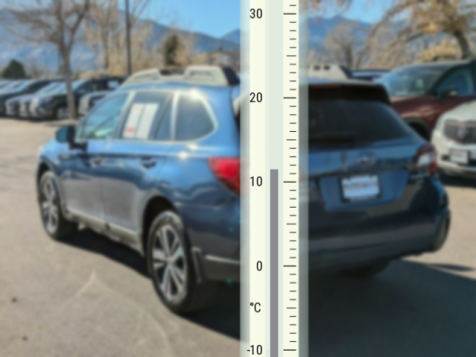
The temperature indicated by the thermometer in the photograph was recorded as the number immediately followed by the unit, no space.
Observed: 11.5°C
